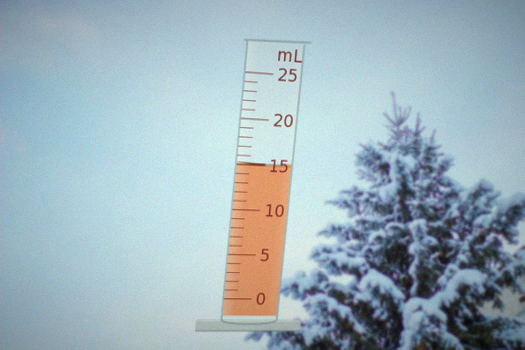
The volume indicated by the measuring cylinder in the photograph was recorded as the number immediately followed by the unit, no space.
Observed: 15mL
